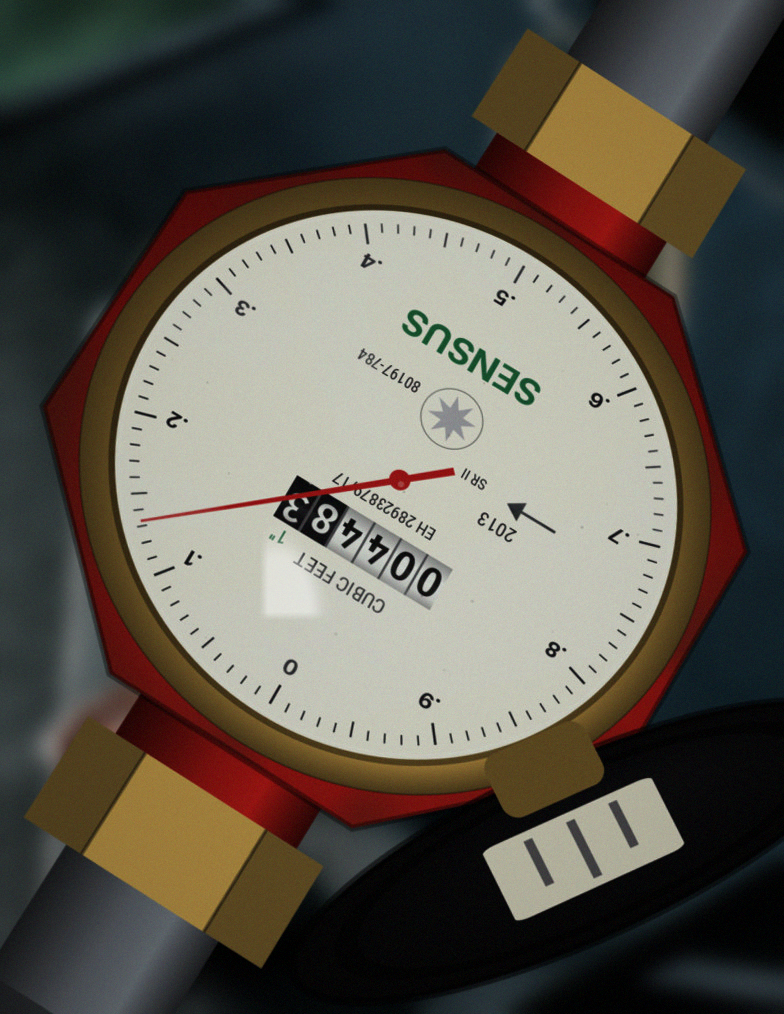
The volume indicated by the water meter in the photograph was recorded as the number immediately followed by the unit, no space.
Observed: 4483.13ft³
